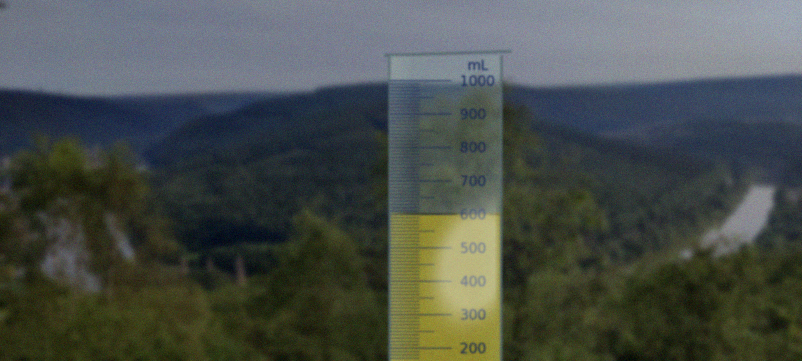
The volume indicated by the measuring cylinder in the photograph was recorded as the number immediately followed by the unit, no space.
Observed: 600mL
